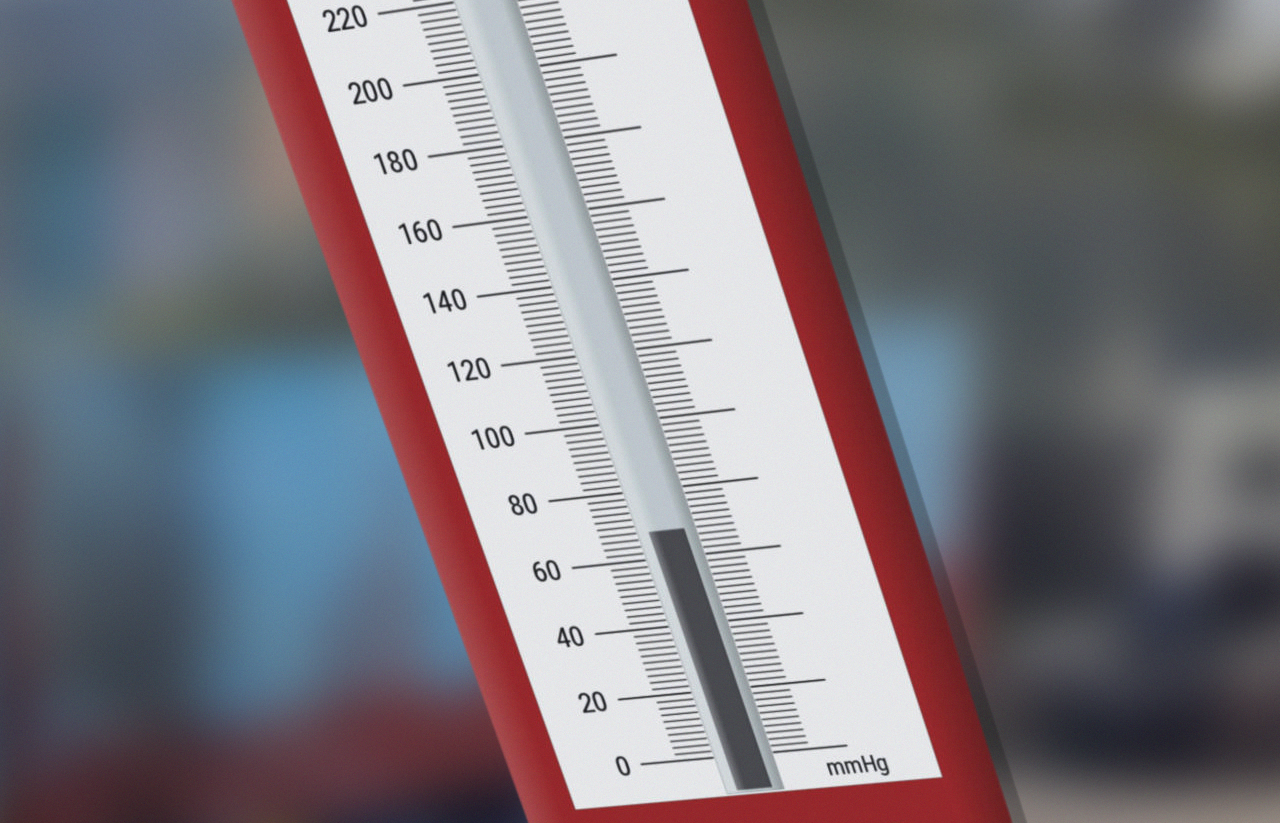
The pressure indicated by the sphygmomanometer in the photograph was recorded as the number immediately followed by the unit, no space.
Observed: 68mmHg
